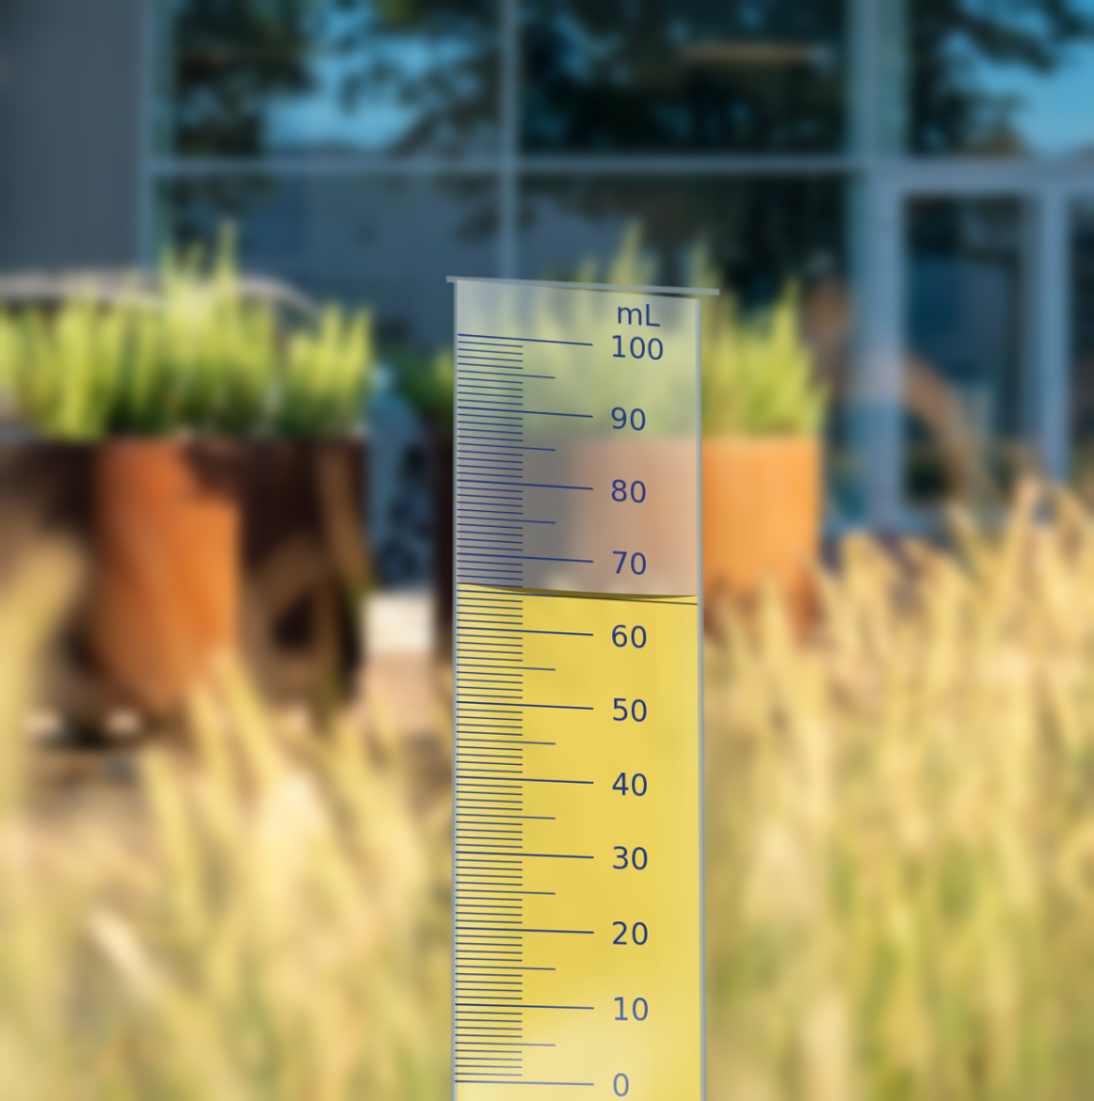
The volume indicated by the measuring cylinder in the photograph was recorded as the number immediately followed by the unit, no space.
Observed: 65mL
